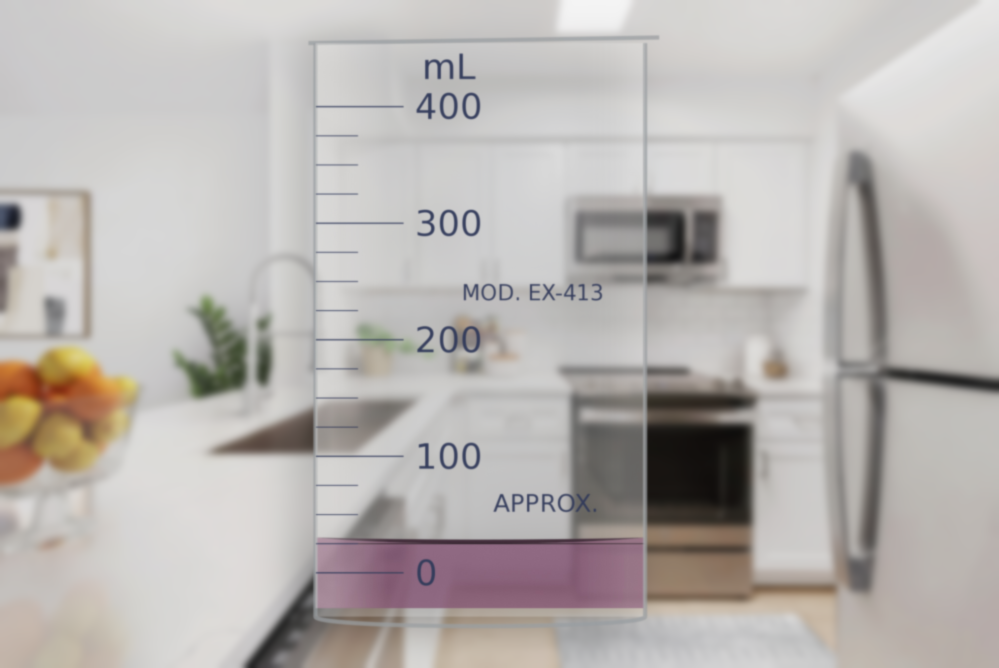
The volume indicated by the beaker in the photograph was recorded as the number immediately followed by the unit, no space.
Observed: 25mL
